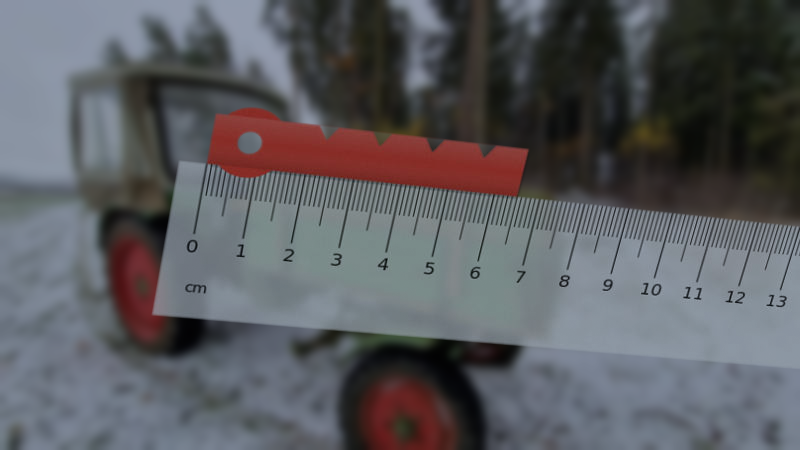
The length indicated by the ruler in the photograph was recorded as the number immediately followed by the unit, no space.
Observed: 6.5cm
